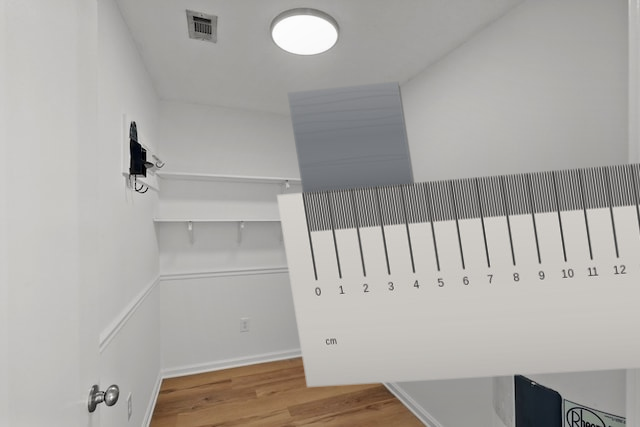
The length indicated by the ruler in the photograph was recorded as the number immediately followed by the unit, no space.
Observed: 4.5cm
